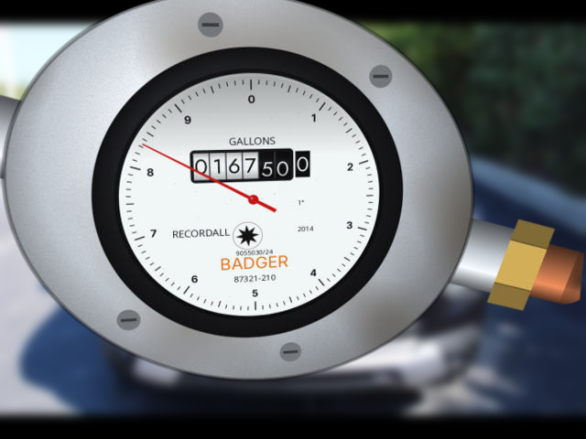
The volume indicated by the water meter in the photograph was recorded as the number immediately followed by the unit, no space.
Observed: 167498.3gal
